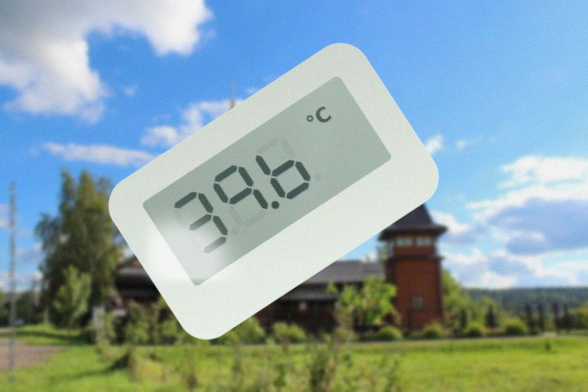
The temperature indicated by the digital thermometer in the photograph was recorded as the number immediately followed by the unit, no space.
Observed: 39.6°C
